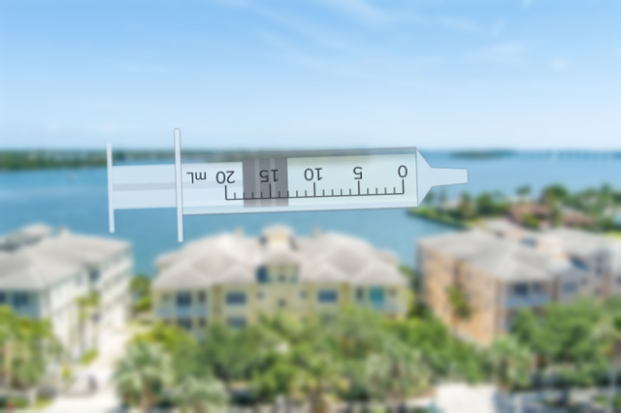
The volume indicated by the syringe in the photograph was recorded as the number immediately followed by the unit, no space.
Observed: 13mL
